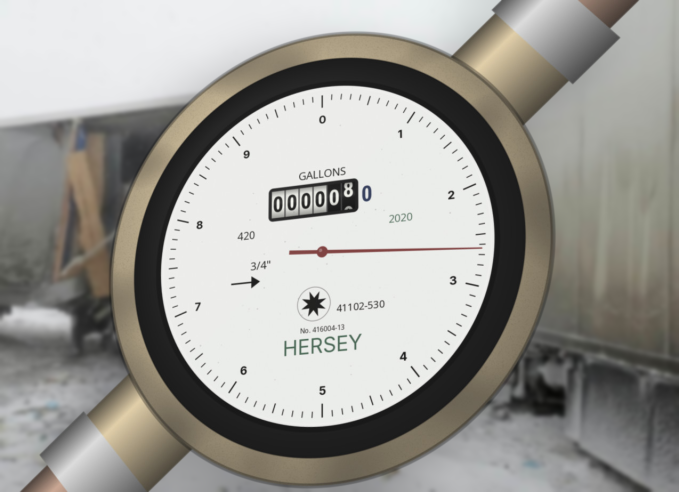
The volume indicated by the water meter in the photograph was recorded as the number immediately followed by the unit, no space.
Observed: 82.6gal
